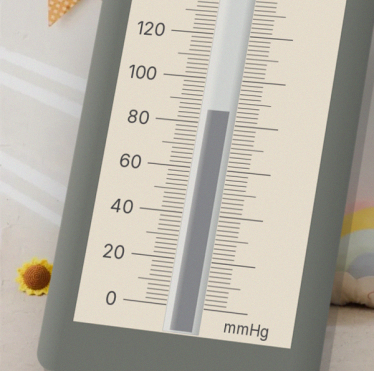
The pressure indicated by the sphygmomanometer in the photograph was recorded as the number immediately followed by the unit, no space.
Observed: 86mmHg
